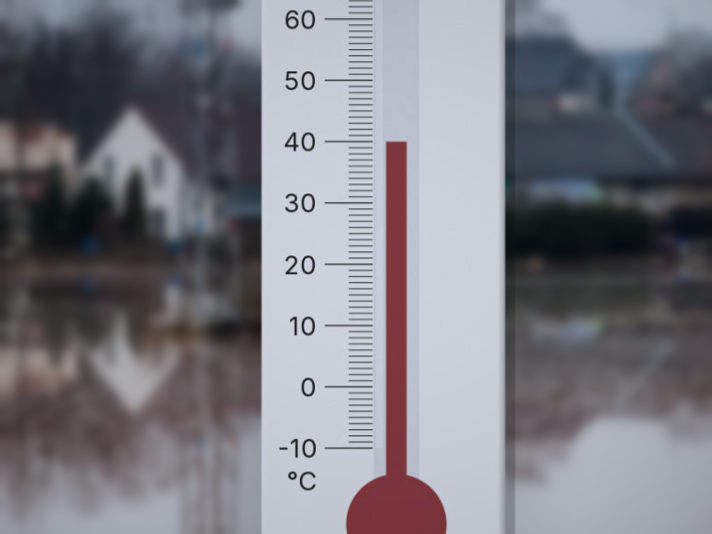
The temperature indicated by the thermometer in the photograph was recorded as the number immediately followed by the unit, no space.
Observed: 40°C
